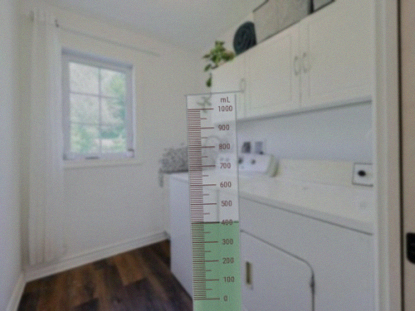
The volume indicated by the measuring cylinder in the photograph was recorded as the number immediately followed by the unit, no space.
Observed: 400mL
